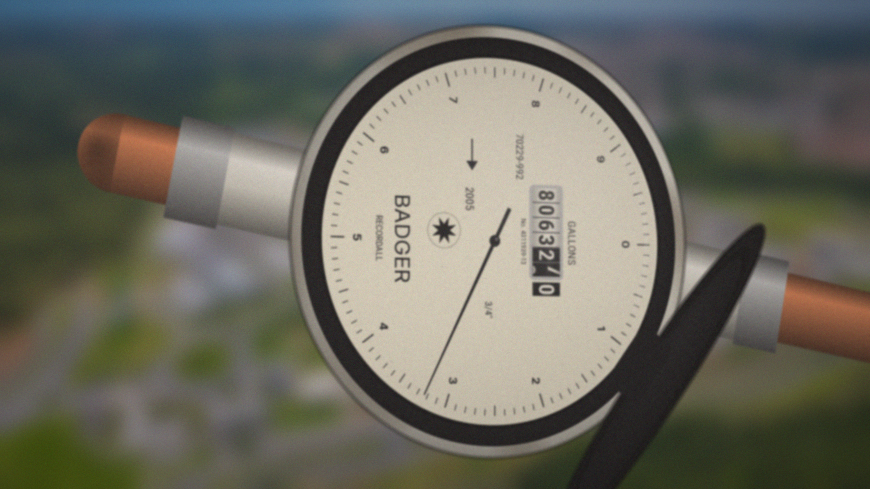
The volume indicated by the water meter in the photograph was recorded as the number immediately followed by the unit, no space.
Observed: 8063273.2gal
